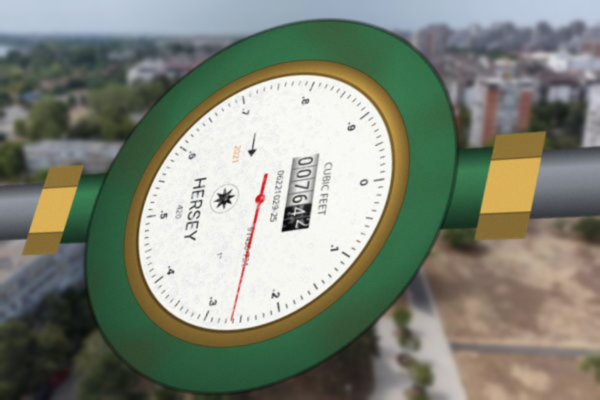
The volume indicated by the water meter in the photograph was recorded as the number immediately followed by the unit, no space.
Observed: 7642.26ft³
